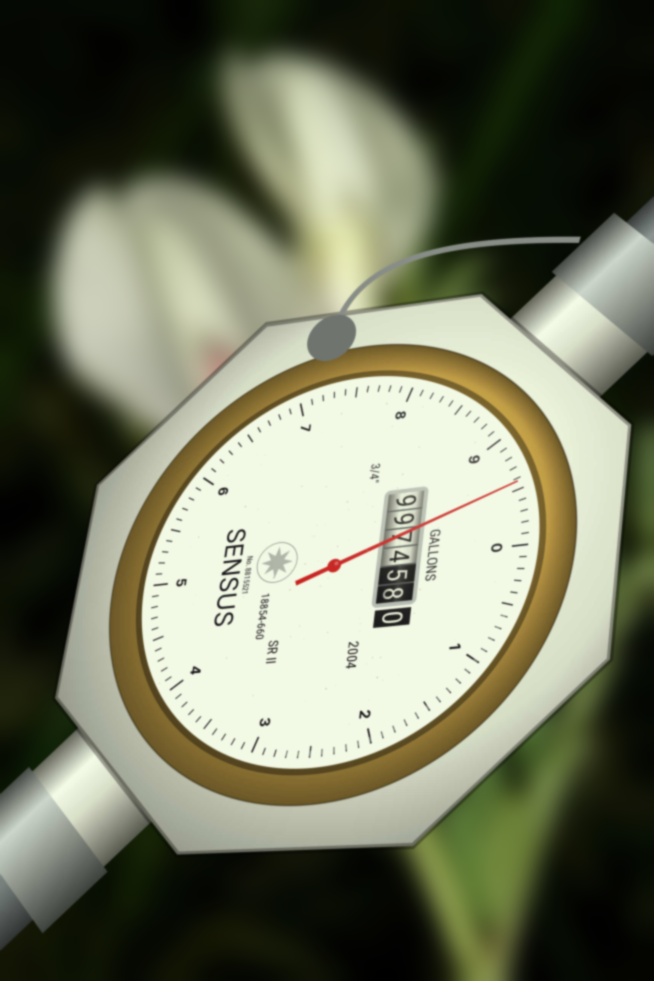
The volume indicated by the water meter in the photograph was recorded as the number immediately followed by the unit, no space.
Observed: 9974579.4gal
